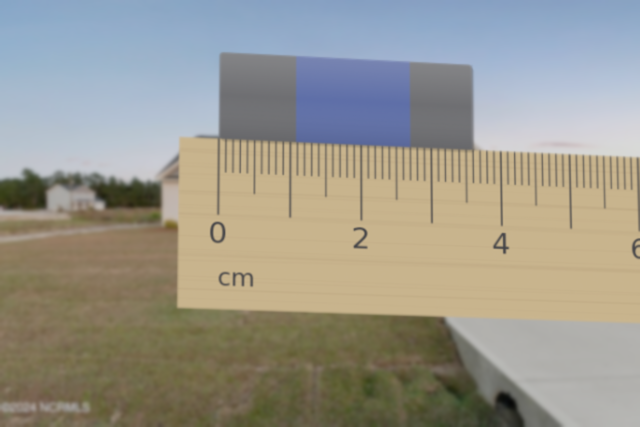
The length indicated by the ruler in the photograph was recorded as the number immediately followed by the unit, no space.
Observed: 3.6cm
